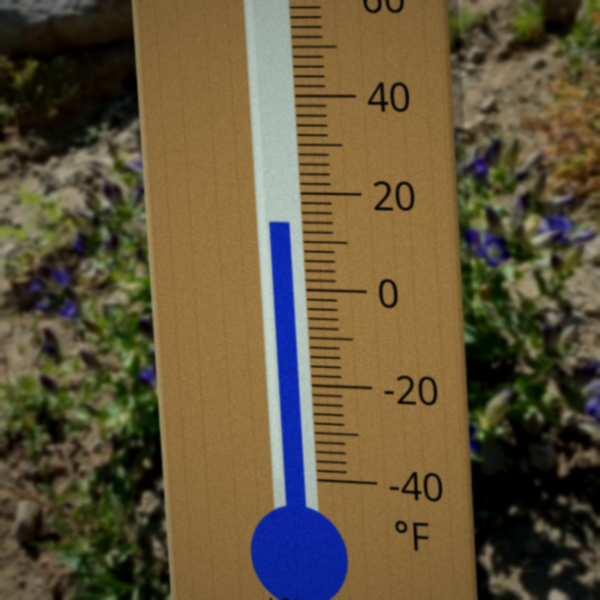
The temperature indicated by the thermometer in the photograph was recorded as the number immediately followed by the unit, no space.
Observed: 14°F
